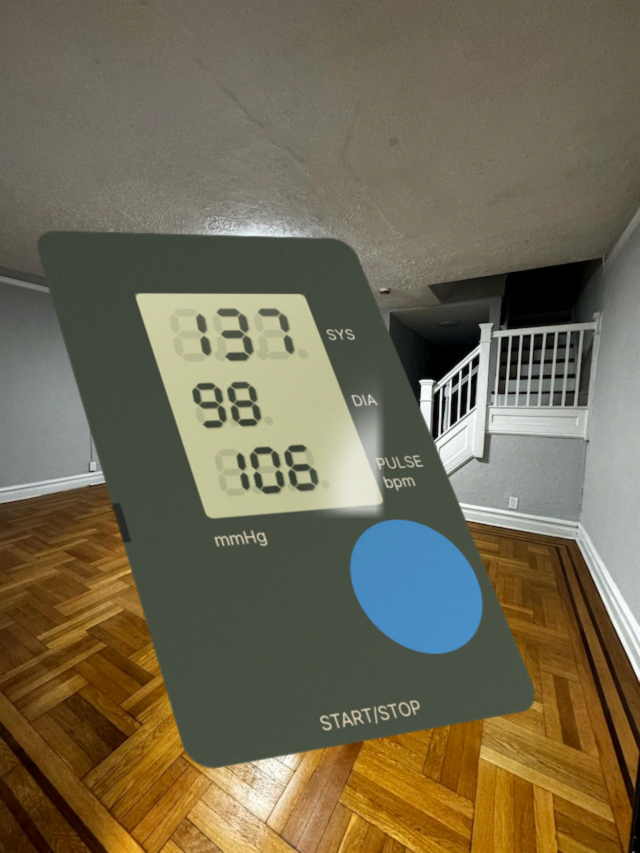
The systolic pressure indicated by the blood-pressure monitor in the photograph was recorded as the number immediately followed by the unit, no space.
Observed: 137mmHg
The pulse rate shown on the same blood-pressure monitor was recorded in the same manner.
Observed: 106bpm
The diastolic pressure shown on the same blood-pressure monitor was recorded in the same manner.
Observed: 98mmHg
